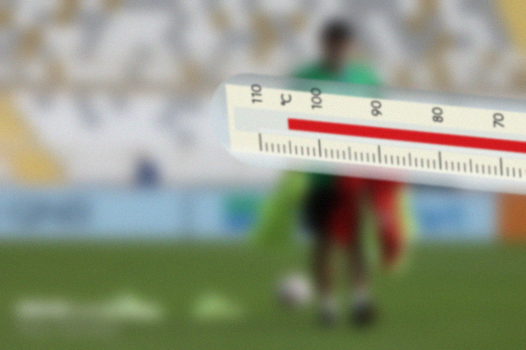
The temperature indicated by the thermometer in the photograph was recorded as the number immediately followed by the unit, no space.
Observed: 105°C
